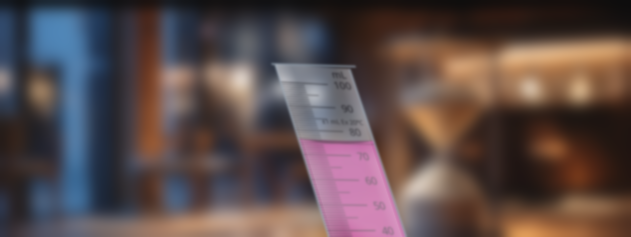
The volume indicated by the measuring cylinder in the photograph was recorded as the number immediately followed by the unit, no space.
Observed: 75mL
